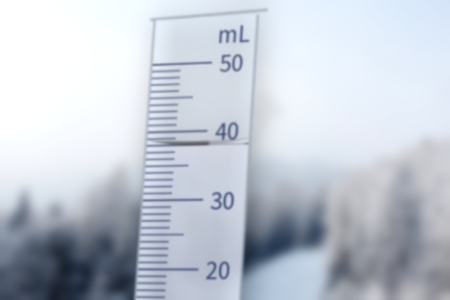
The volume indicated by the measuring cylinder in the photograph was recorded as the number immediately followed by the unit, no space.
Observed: 38mL
